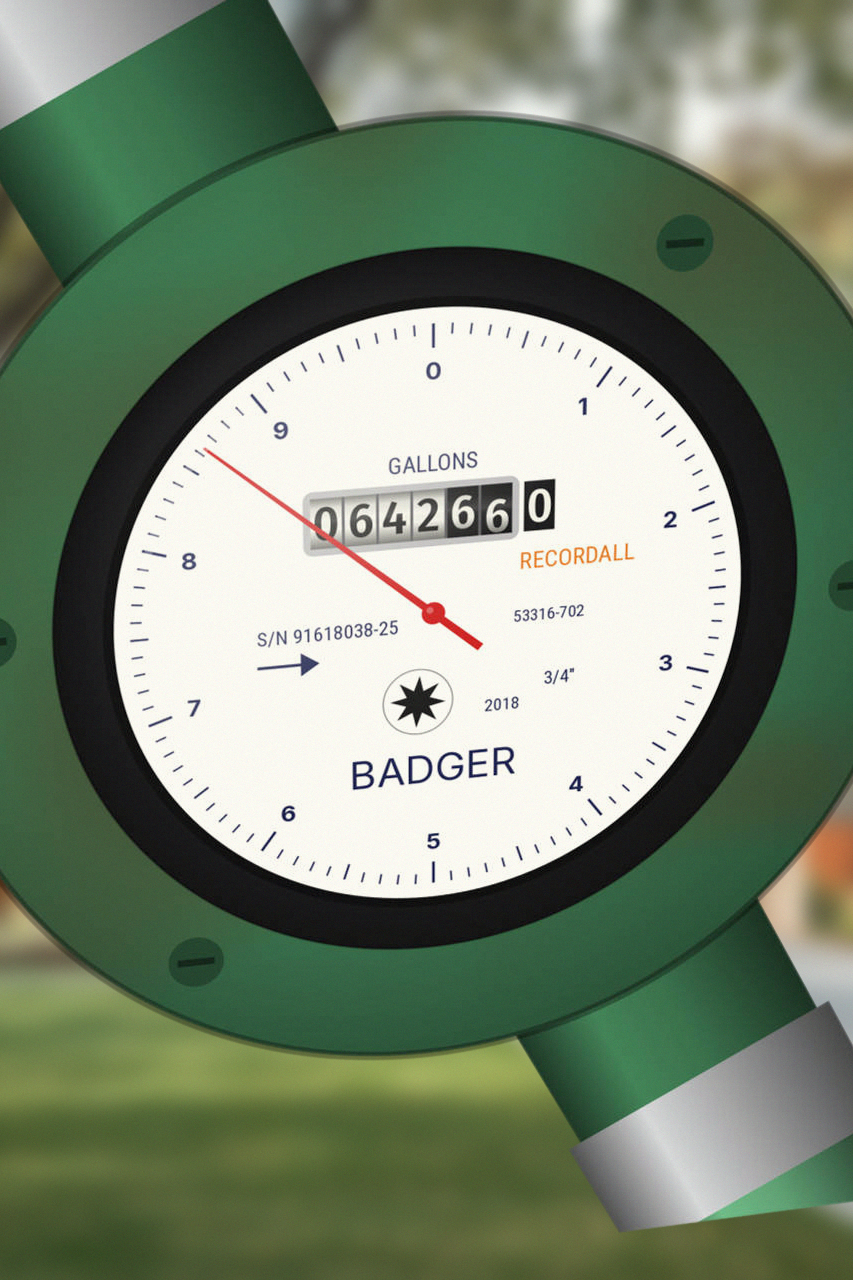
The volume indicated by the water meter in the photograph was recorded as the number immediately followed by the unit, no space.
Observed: 642658.6gal
